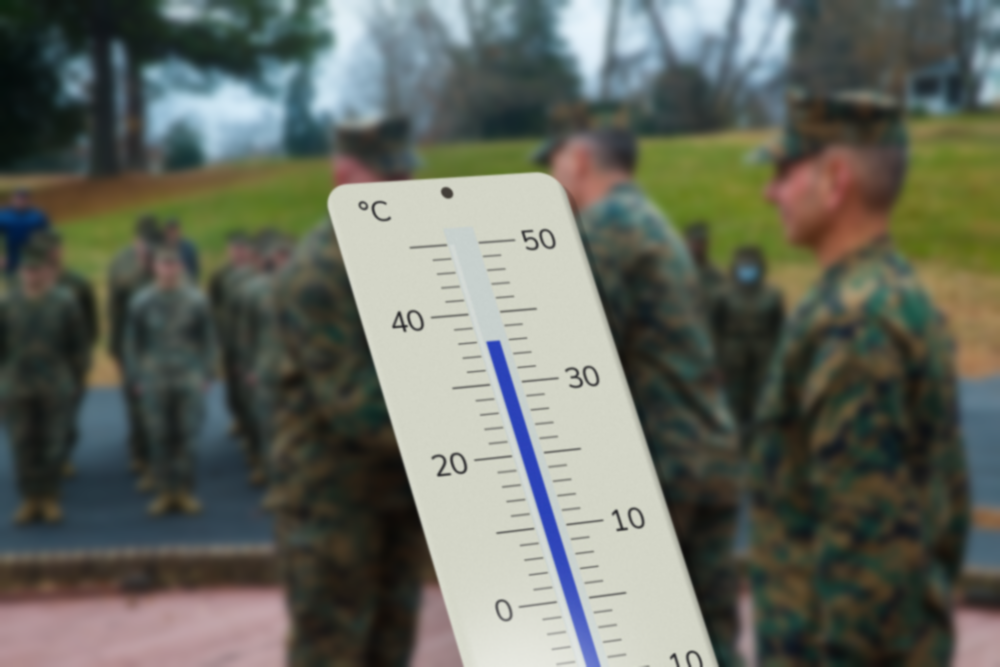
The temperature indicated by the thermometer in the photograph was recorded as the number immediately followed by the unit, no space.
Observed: 36°C
